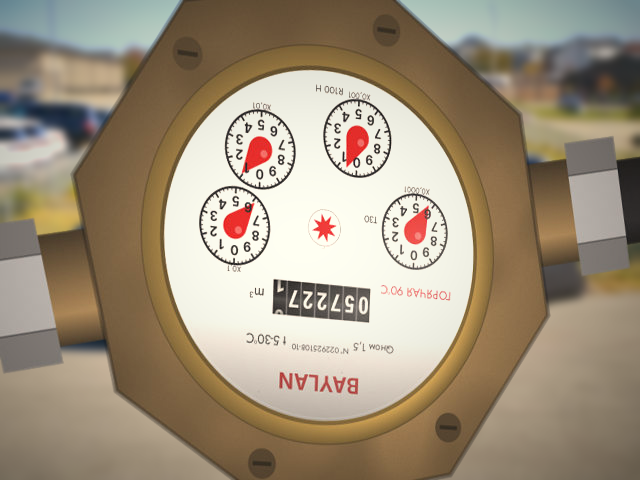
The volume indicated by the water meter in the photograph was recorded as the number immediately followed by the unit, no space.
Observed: 572270.6105m³
